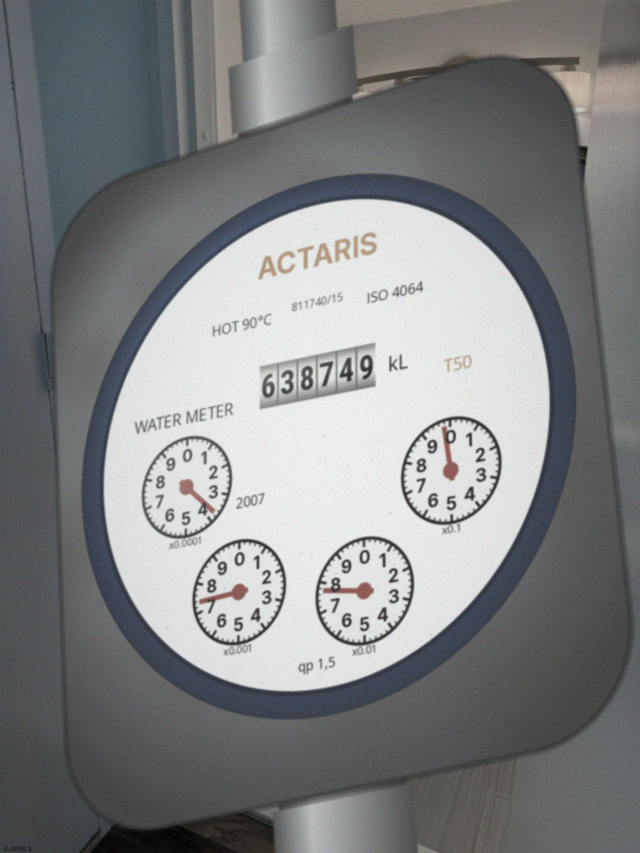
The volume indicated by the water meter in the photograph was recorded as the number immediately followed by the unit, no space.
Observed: 638748.9773kL
